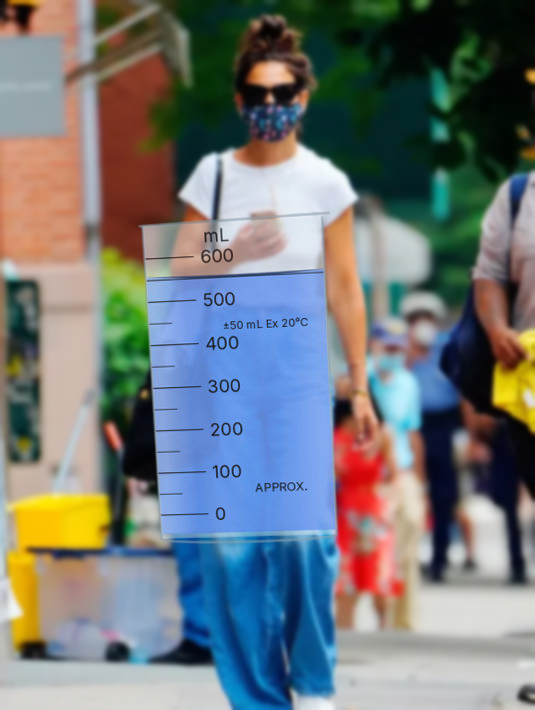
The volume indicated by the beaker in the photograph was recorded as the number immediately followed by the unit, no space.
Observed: 550mL
